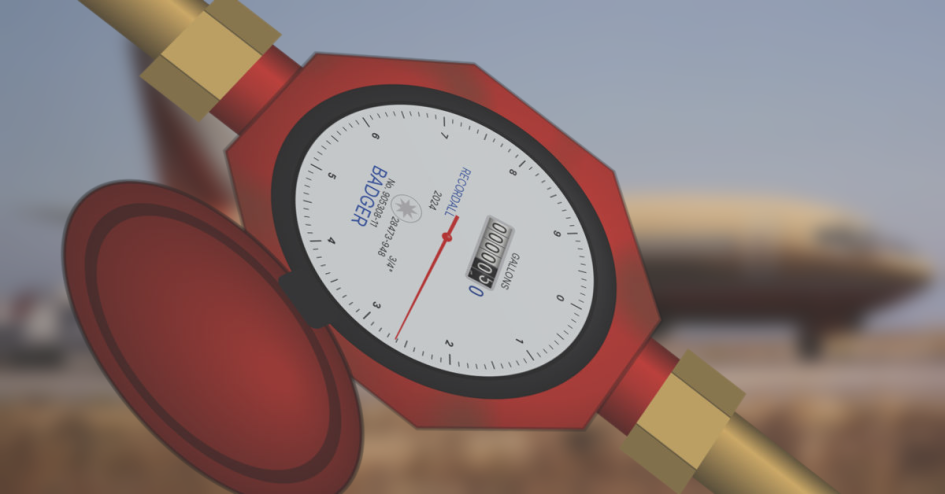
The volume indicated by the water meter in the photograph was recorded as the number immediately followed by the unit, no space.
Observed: 52.6gal
